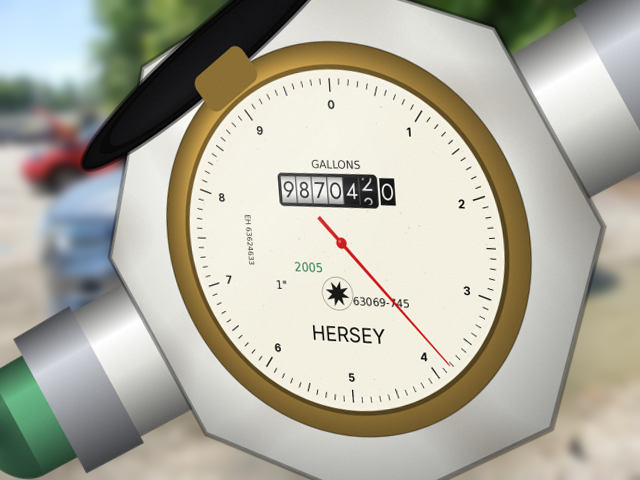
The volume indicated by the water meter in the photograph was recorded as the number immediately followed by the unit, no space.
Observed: 9870423.8gal
